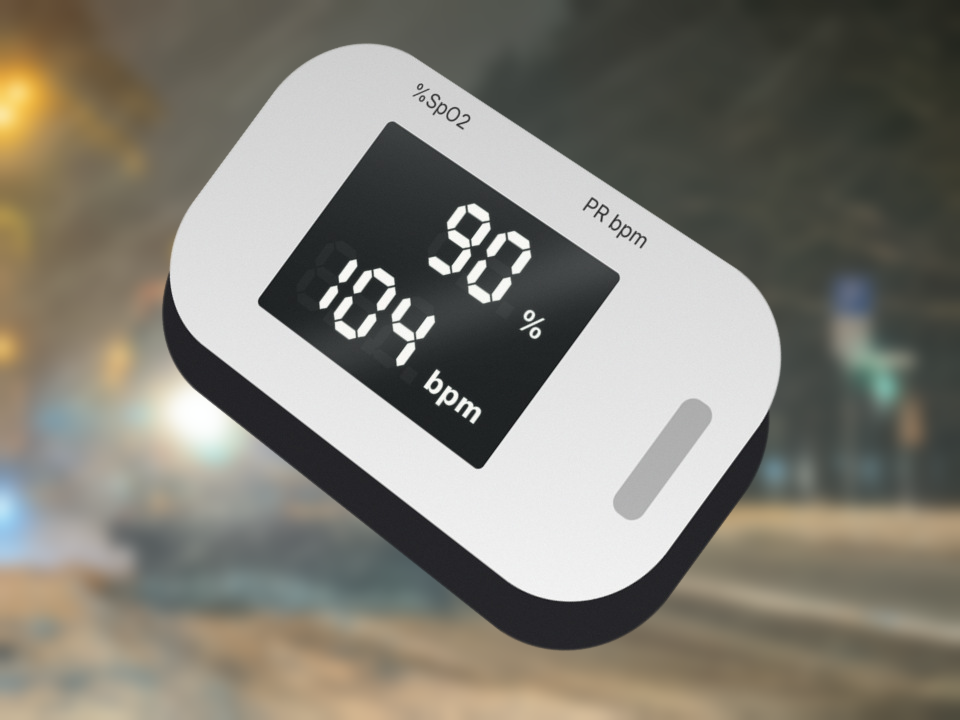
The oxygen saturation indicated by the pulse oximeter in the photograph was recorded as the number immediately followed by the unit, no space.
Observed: 90%
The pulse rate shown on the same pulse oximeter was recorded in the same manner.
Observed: 104bpm
